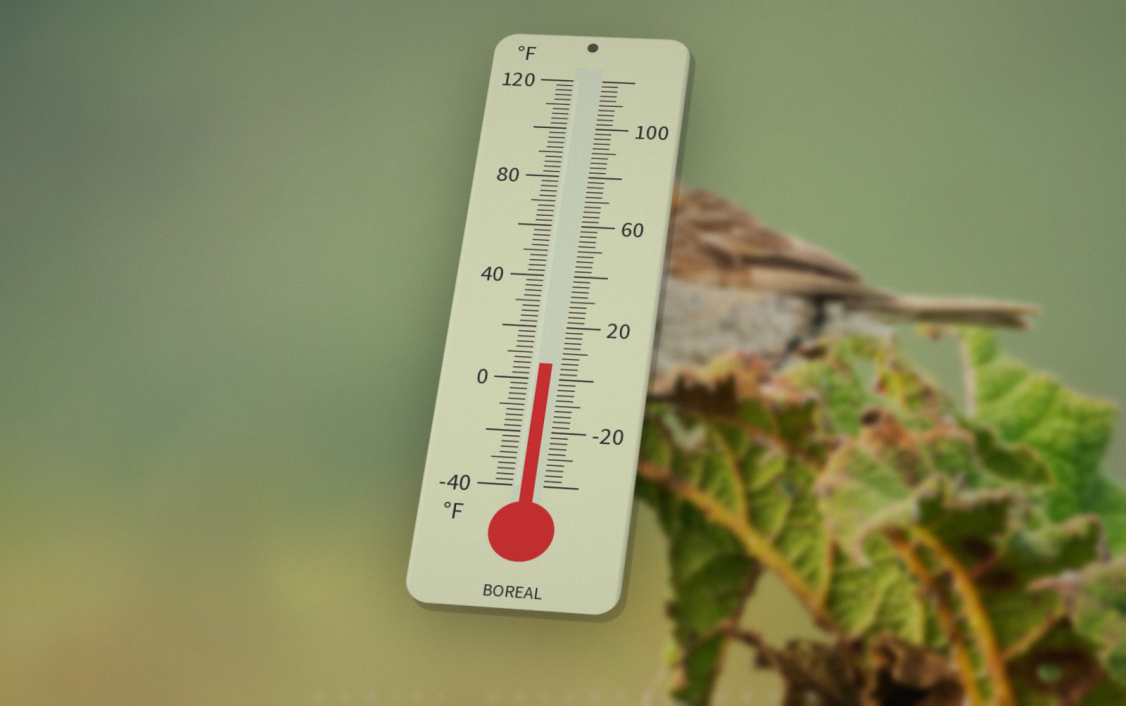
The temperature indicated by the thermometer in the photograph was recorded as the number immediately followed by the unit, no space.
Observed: 6°F
